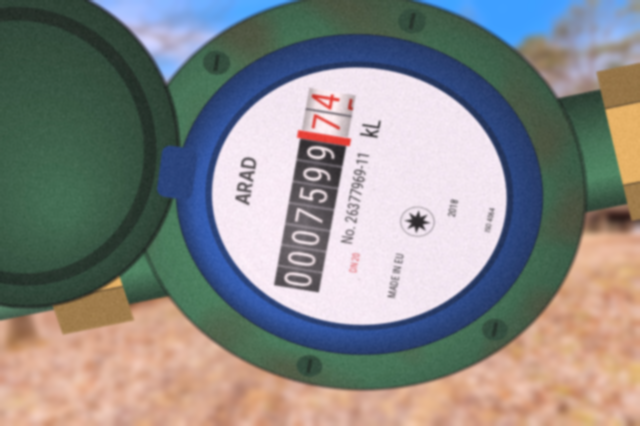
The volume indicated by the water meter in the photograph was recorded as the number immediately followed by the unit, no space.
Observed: 7599.74kL
